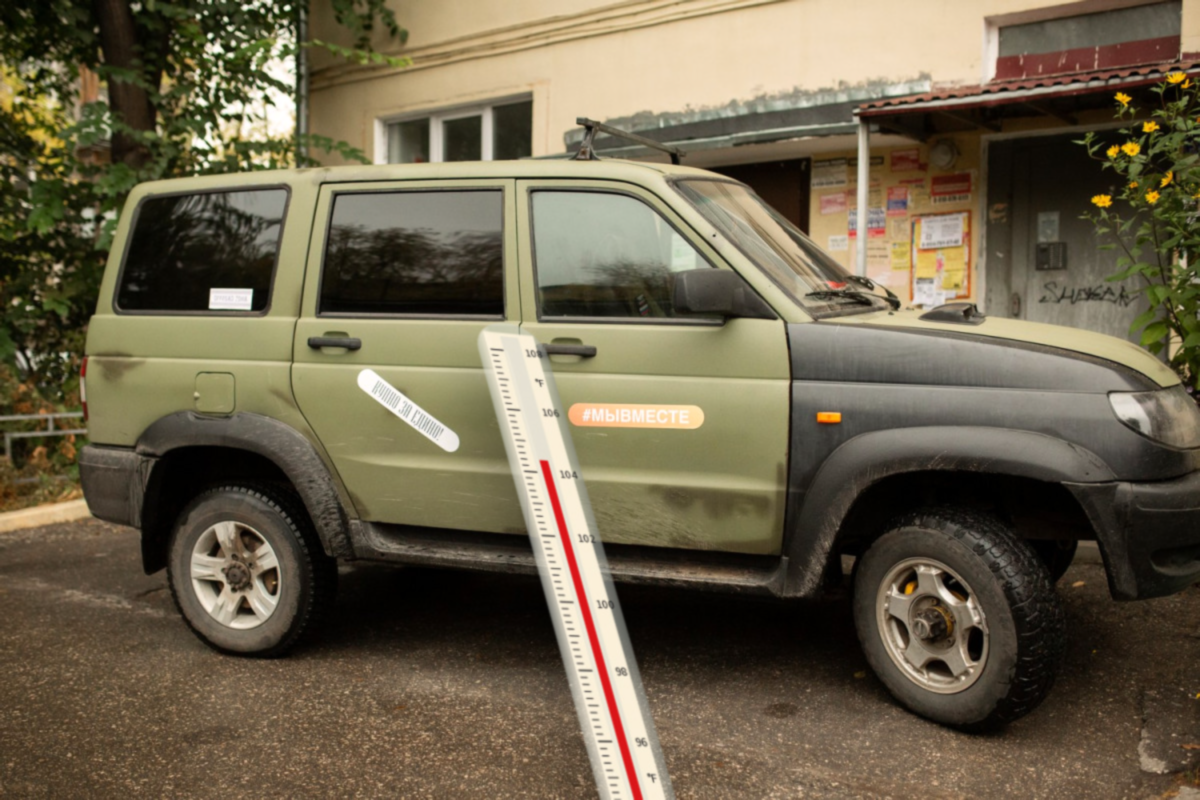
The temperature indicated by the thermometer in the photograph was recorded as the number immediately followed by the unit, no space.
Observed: 104.4°F
